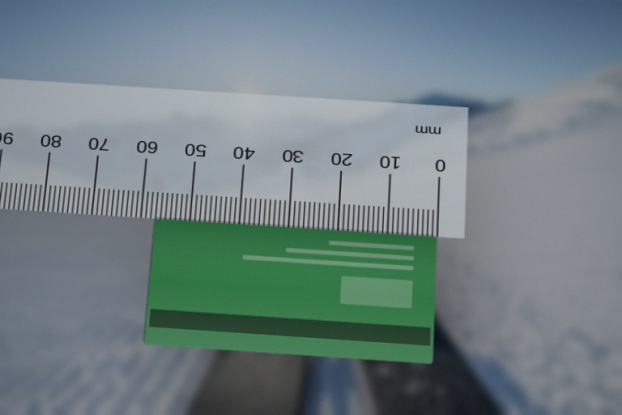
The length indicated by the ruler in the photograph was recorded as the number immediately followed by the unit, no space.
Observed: 57mm
